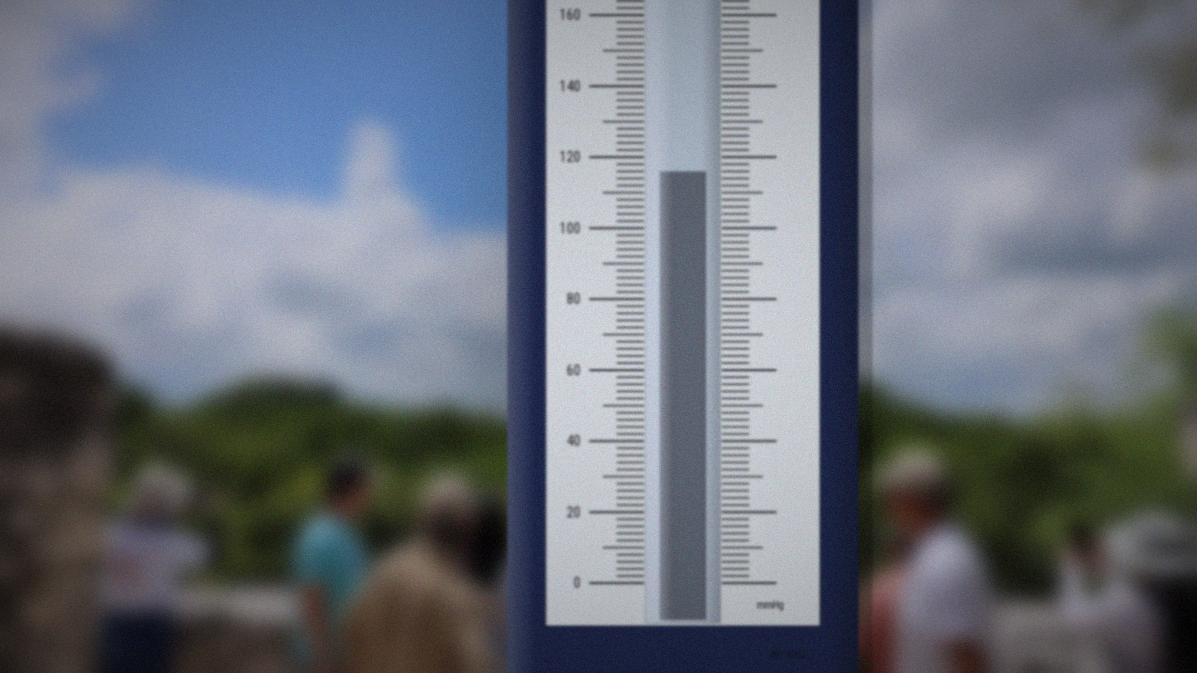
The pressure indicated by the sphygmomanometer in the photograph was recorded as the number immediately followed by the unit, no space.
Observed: 116mmHg
